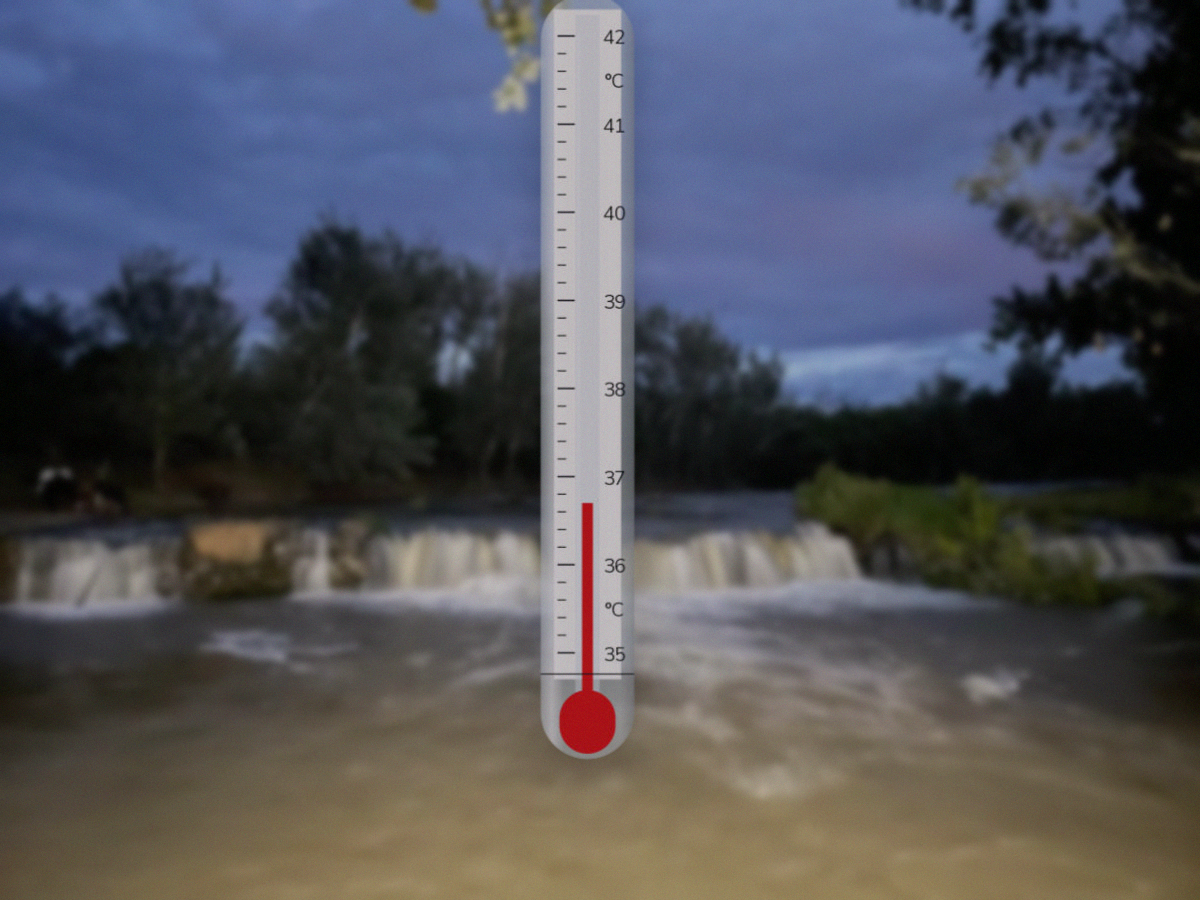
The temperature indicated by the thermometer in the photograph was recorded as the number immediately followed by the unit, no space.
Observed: 36.7°C
